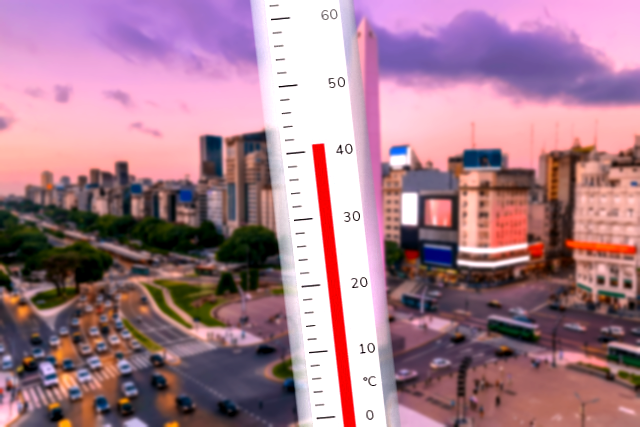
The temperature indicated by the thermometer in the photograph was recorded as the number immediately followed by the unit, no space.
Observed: 41°C
